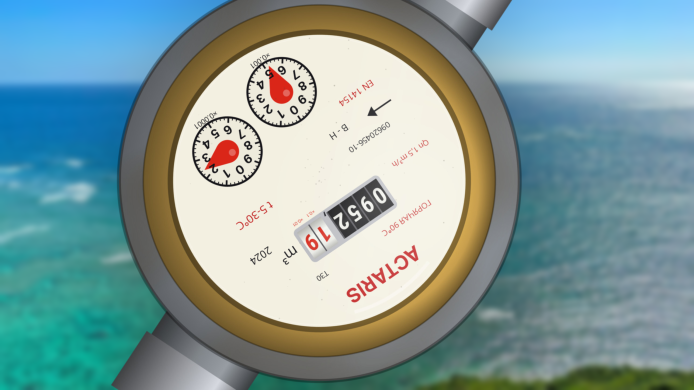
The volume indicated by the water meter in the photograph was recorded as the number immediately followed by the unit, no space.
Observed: 952.1952m³
